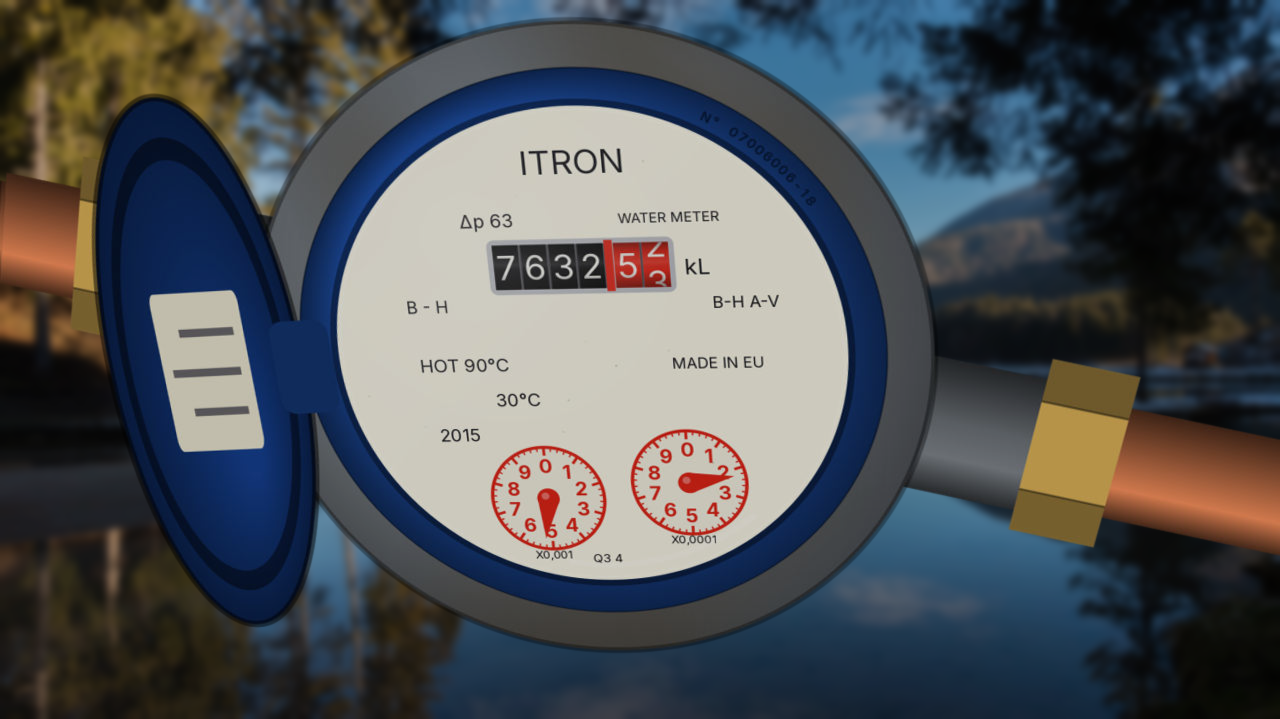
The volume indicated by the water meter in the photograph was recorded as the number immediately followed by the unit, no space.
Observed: 7632.5252kL
